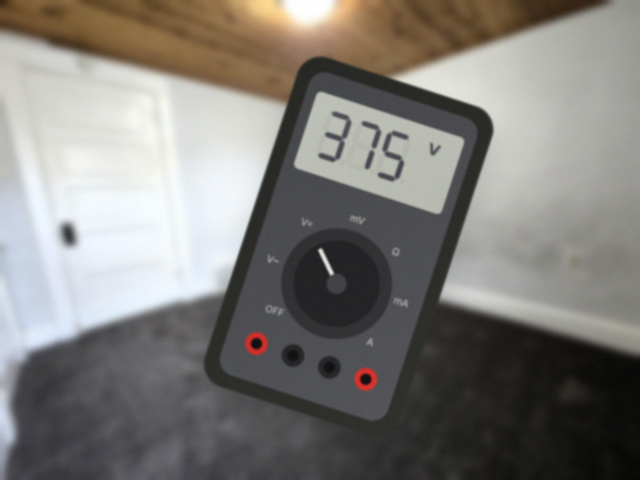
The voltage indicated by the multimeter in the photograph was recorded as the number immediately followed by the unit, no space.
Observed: 375V
